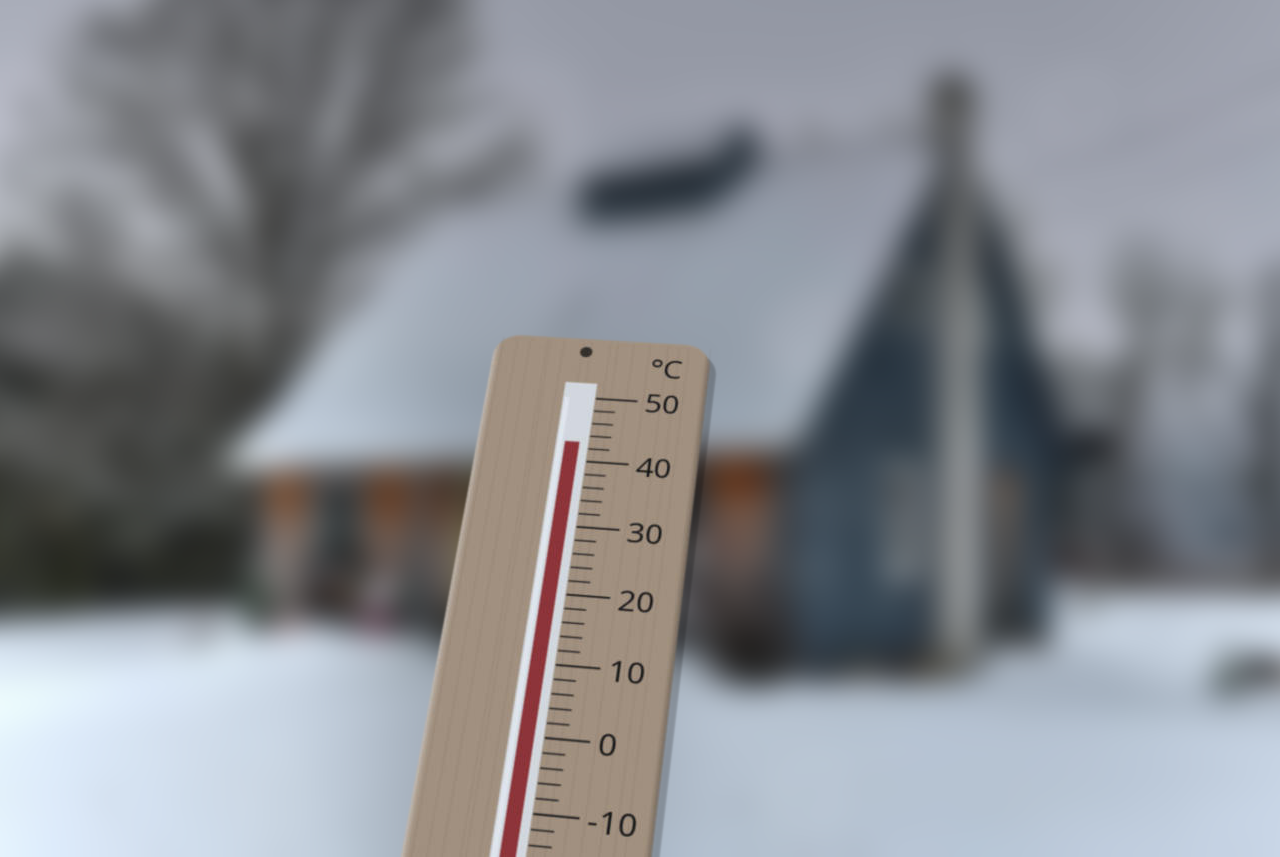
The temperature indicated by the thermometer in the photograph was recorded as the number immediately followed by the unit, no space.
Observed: 43°C
